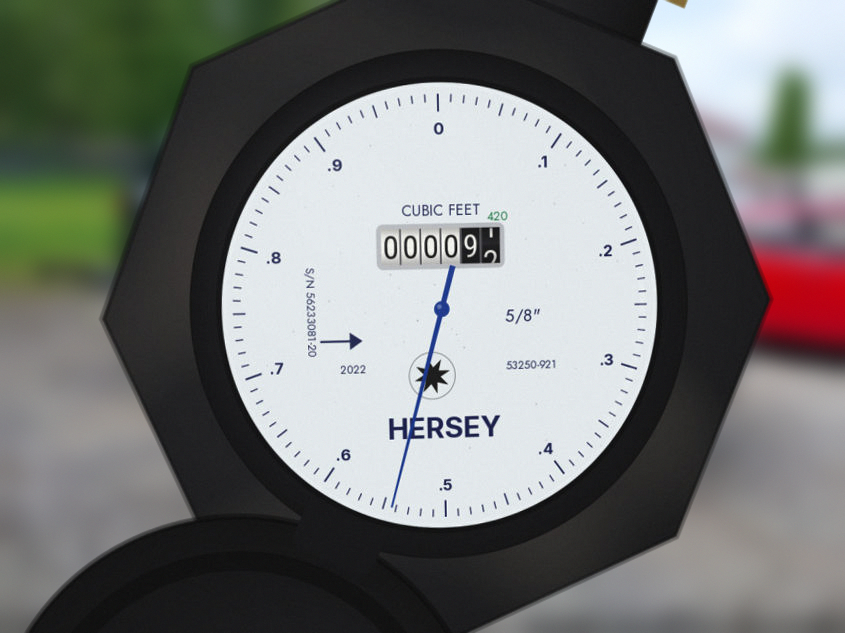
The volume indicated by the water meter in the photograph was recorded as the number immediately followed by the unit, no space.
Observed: 91.54ft³
